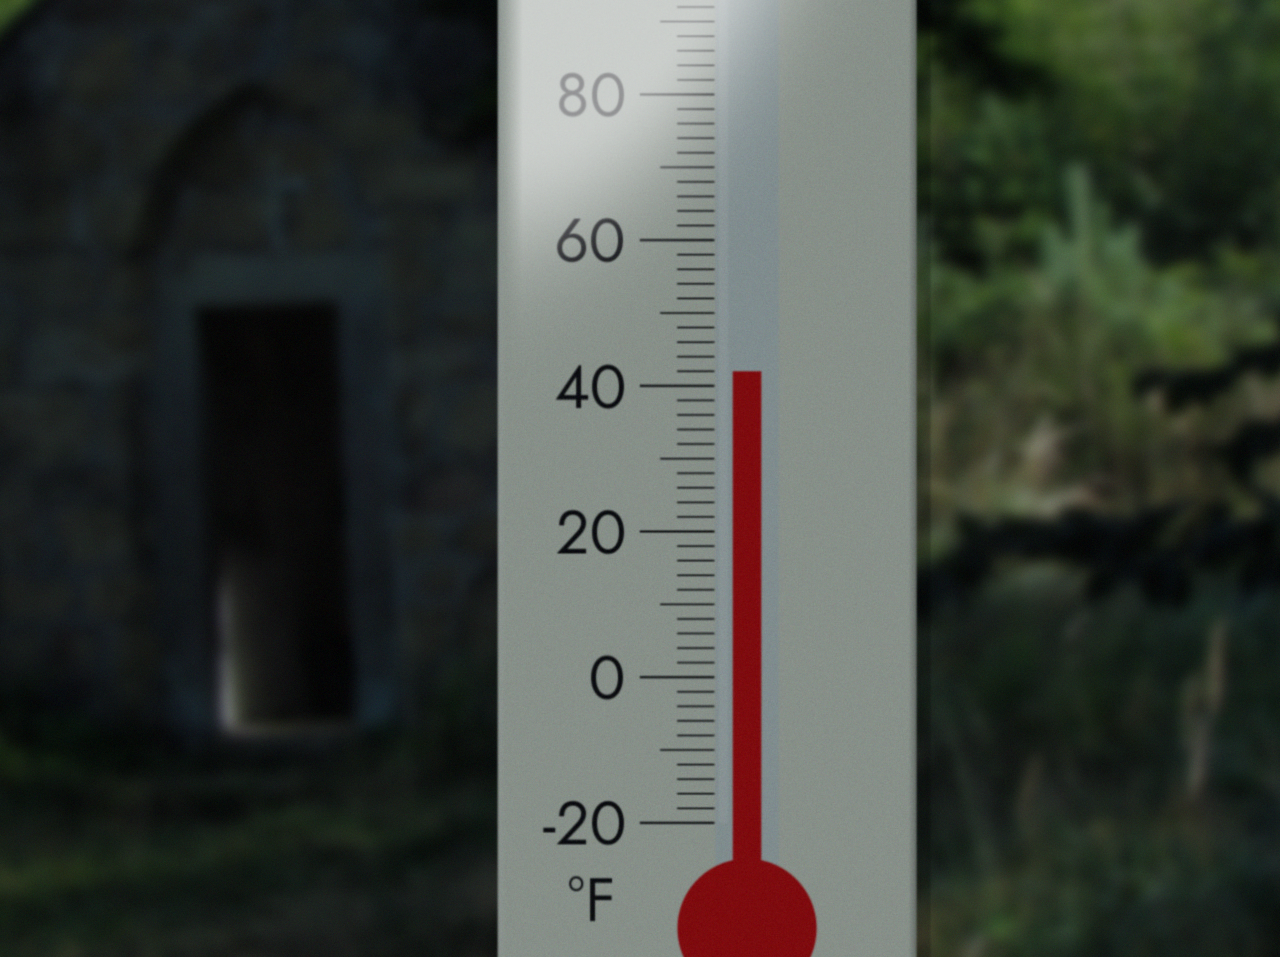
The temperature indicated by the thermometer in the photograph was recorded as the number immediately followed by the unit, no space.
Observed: 42°F
